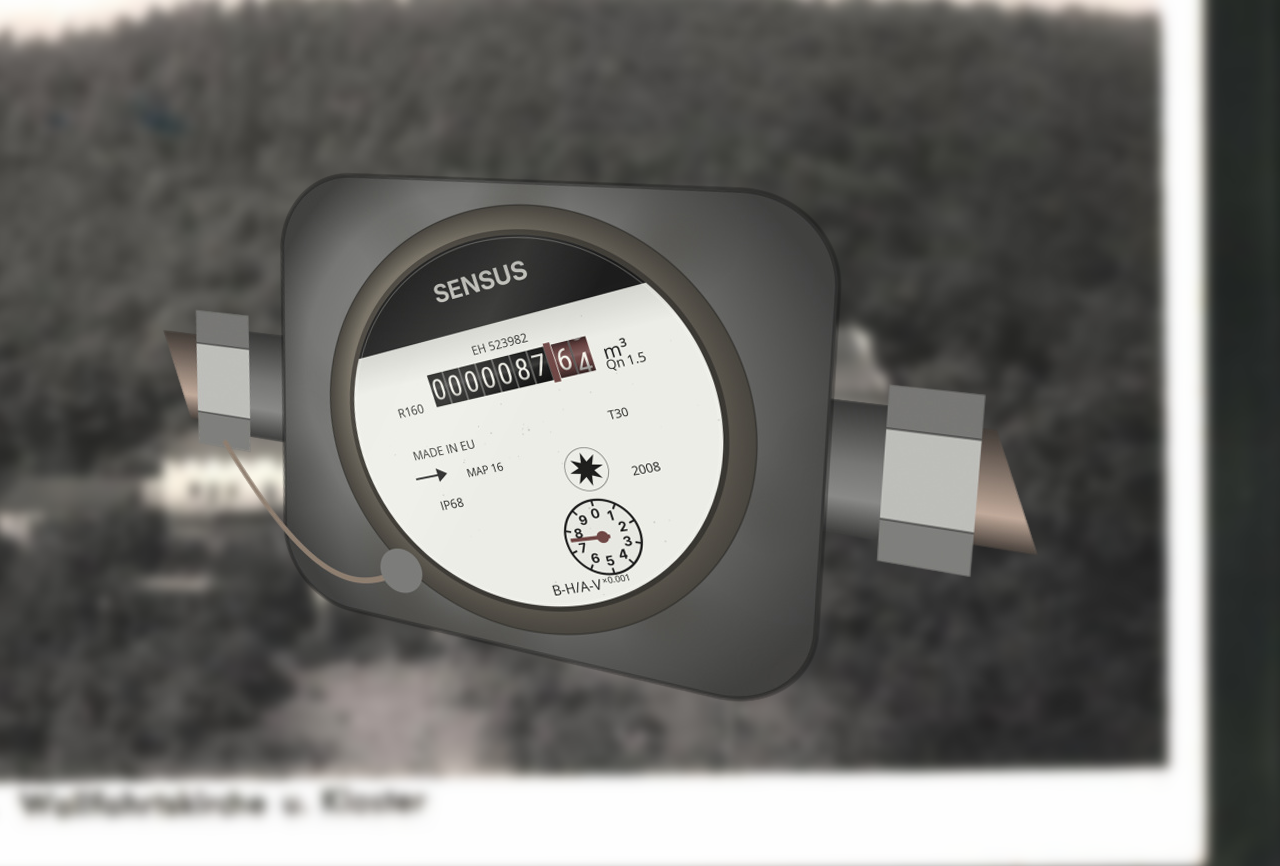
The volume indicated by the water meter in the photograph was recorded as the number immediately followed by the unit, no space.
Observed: 87.637m³
